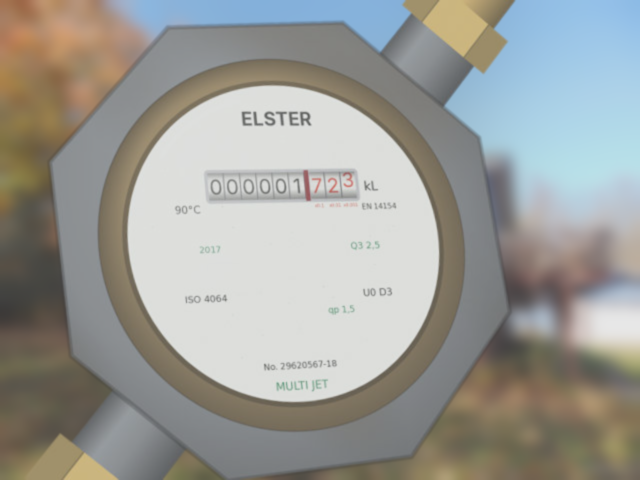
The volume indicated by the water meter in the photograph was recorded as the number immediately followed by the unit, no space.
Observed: 1.723kL
